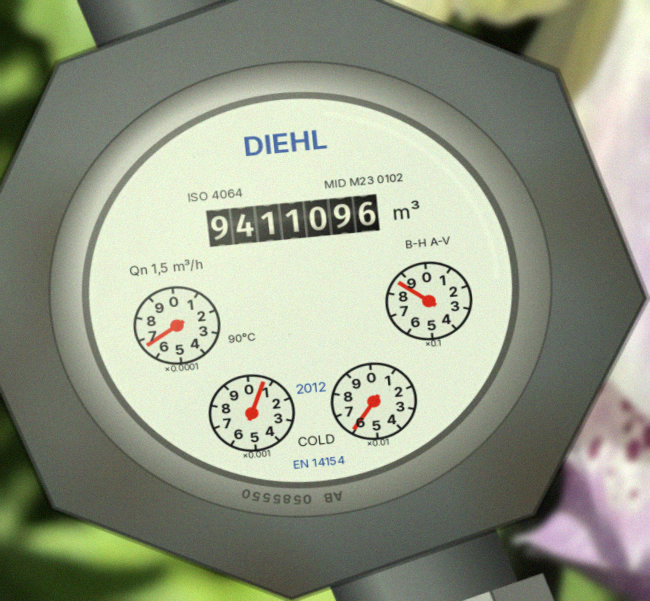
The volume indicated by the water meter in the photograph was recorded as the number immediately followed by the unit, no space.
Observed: 9411096.8606m³
